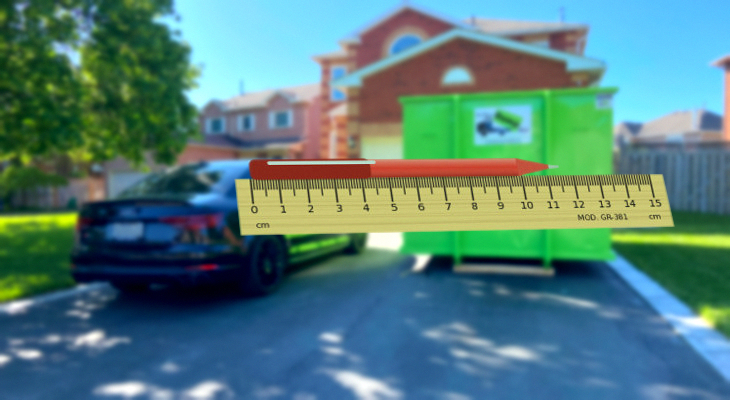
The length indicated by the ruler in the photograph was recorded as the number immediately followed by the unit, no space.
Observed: 11.5cm
